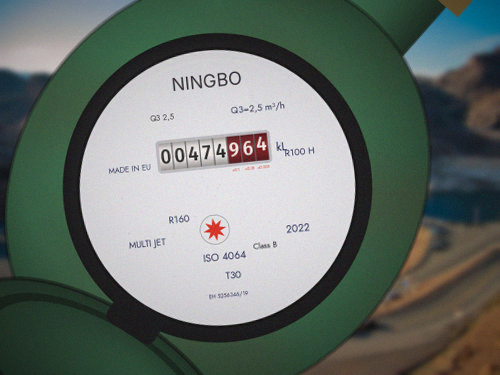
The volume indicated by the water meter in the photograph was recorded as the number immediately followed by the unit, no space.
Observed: 474.964kL
